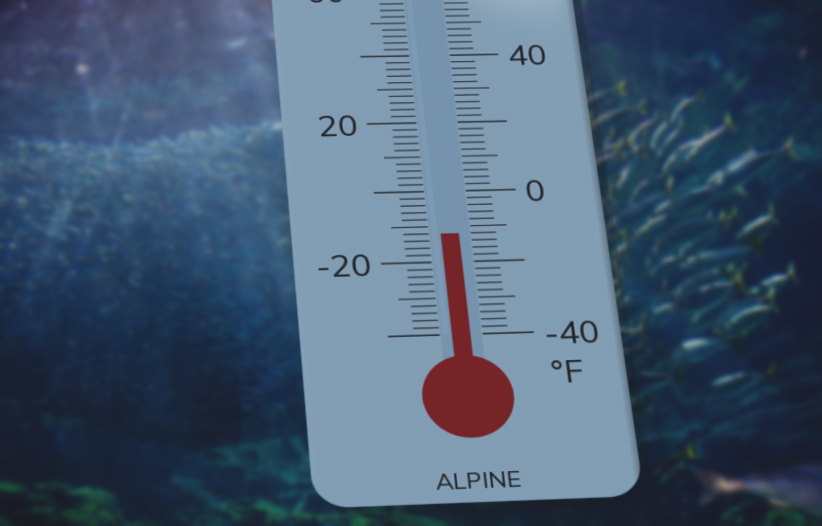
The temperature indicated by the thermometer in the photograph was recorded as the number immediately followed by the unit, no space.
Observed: -12°F
